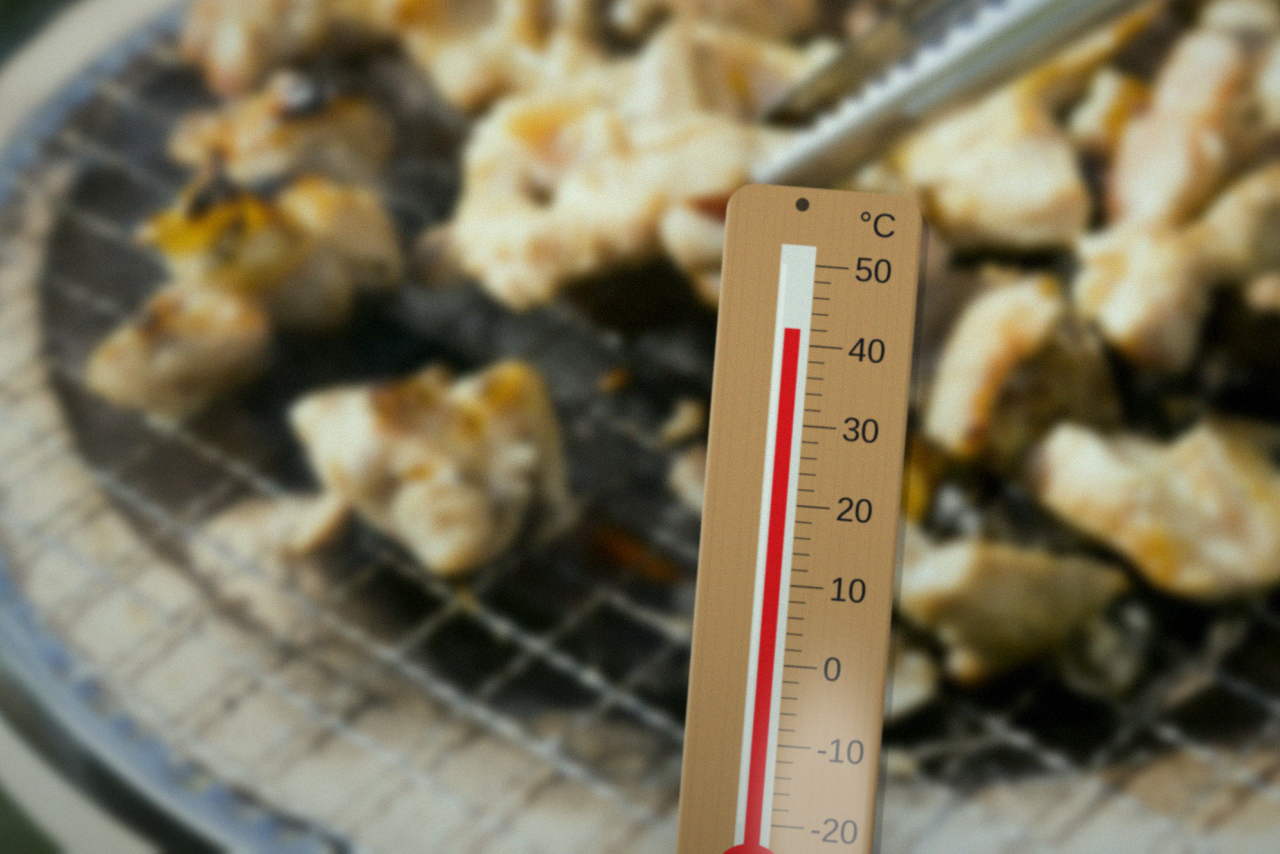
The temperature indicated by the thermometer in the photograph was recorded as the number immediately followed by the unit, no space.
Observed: 42°C
